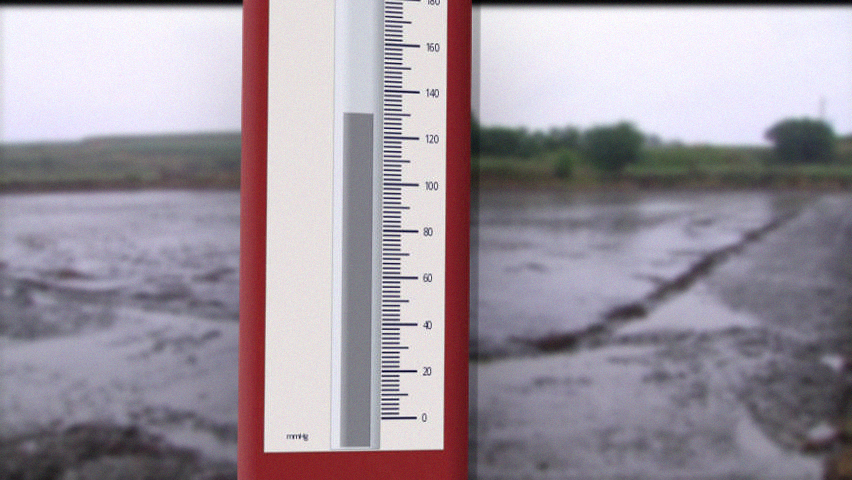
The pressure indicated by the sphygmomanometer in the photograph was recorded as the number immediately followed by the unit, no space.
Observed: 130mmHg
